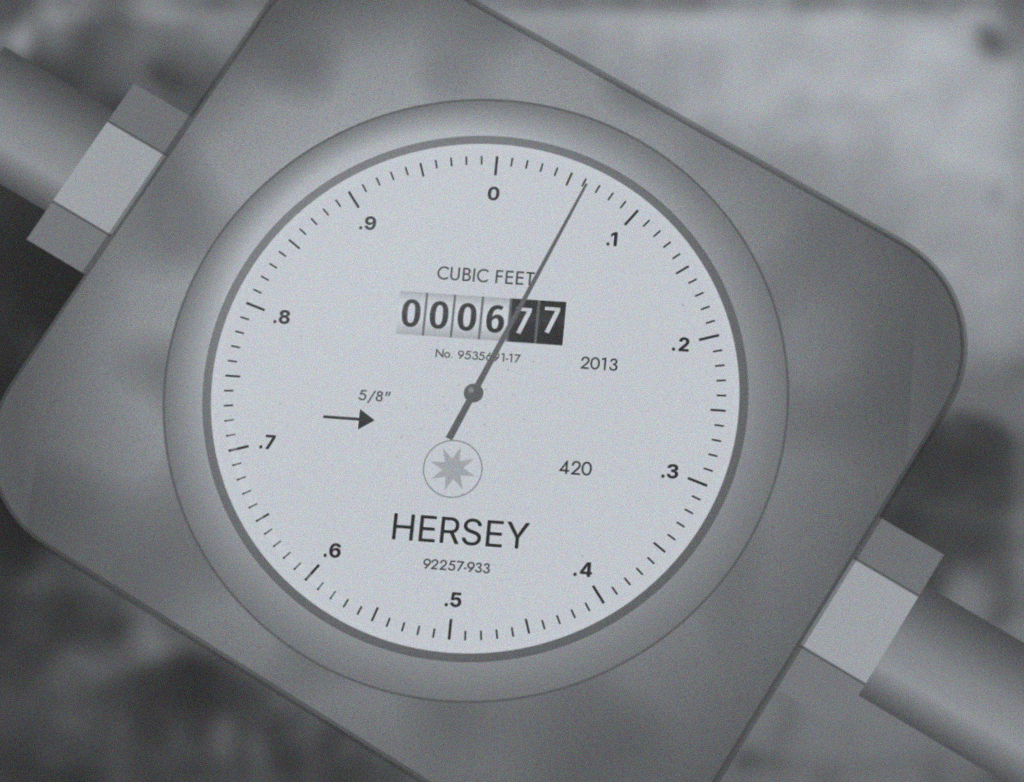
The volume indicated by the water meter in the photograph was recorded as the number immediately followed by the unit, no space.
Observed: 677.06ft³
